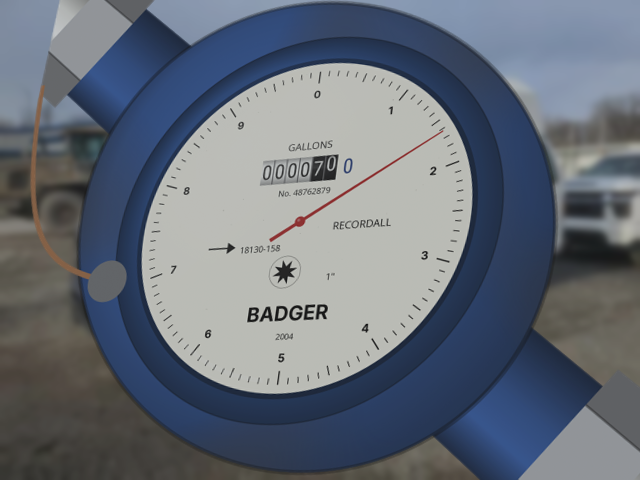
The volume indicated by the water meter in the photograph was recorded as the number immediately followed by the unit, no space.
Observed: 701.6gal
